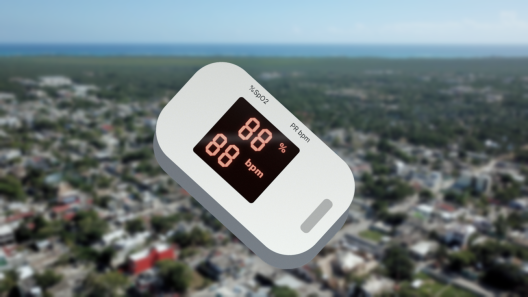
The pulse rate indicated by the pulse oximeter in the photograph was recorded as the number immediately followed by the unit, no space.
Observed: 88bpm
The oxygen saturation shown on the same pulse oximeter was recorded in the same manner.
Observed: 88%
